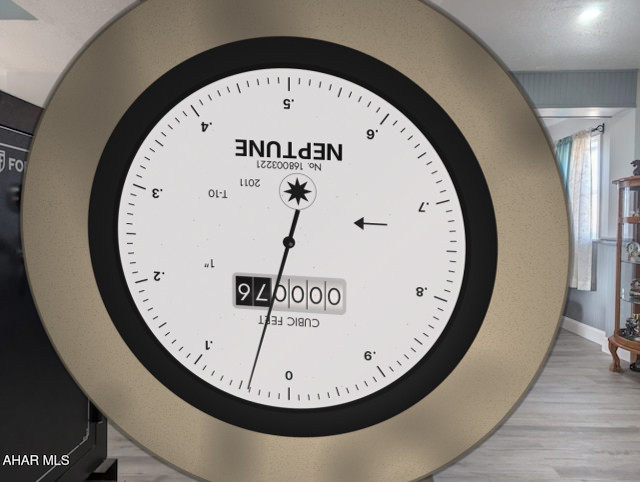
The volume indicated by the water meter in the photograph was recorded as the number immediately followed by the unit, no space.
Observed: 76.04ft³
